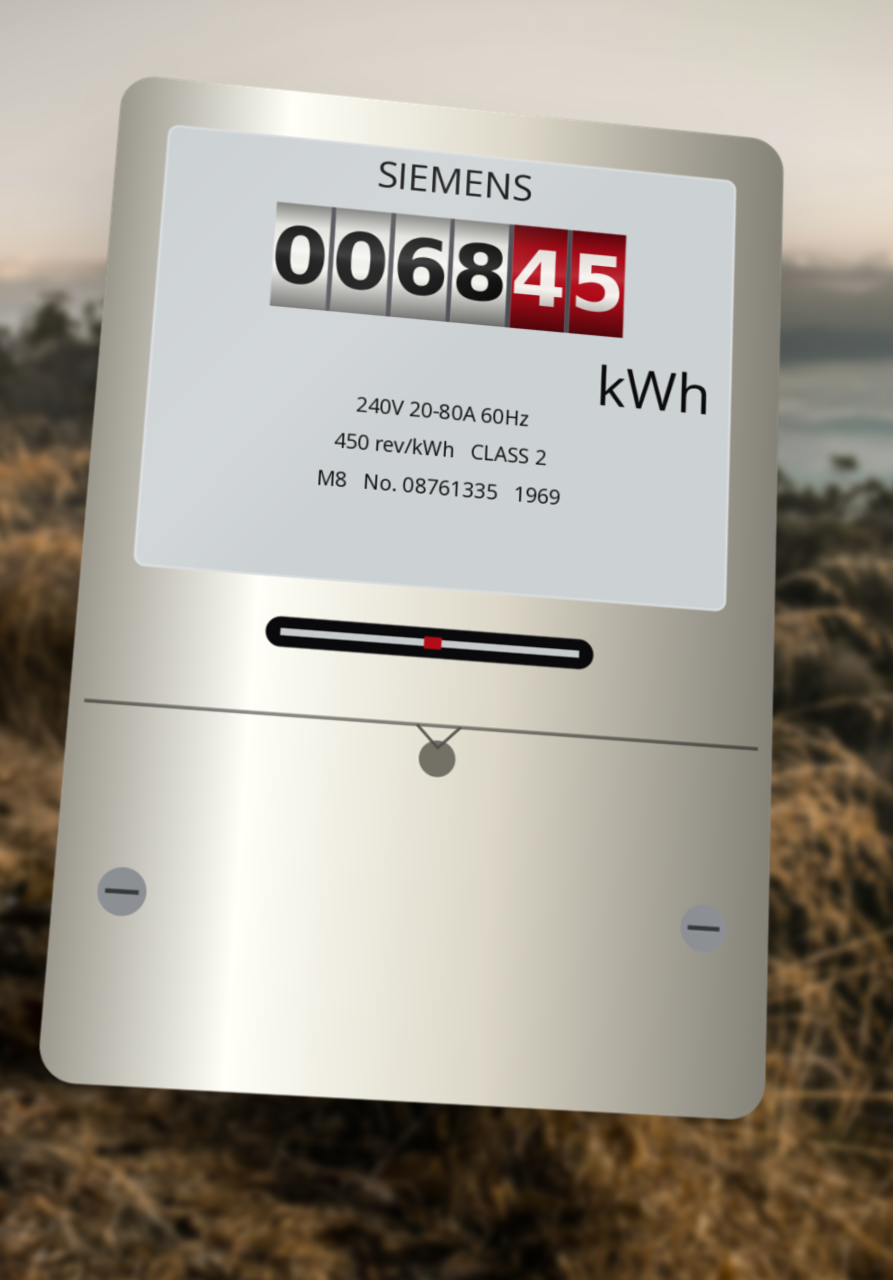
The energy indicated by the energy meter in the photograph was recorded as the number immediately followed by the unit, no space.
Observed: 68.45kWh
